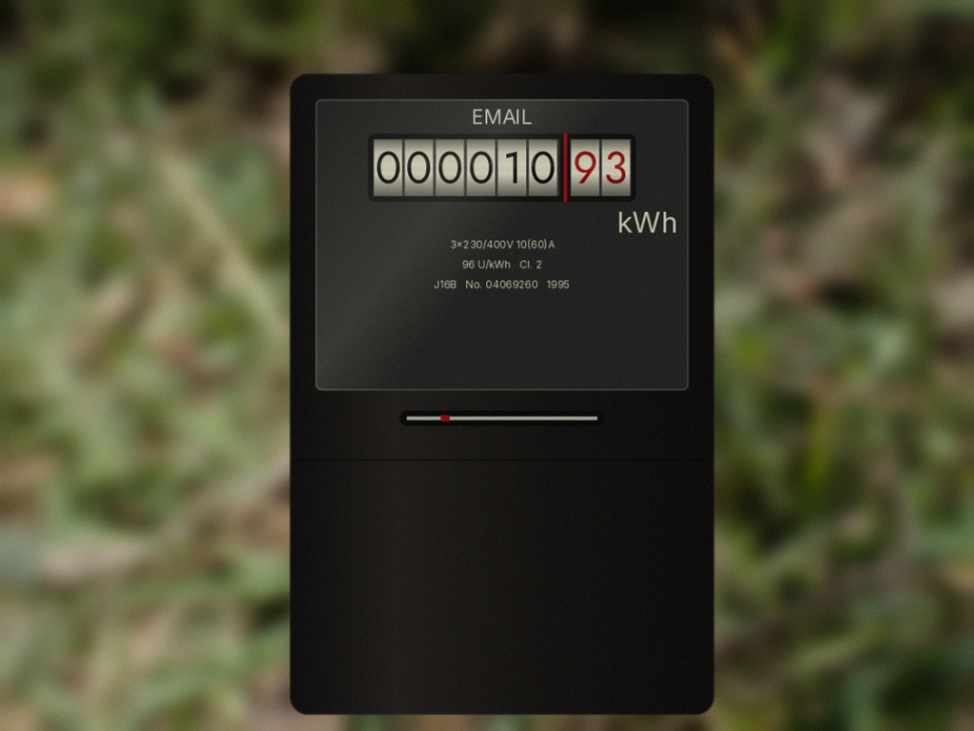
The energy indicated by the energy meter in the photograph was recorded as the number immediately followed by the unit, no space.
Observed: 10.93kWh
